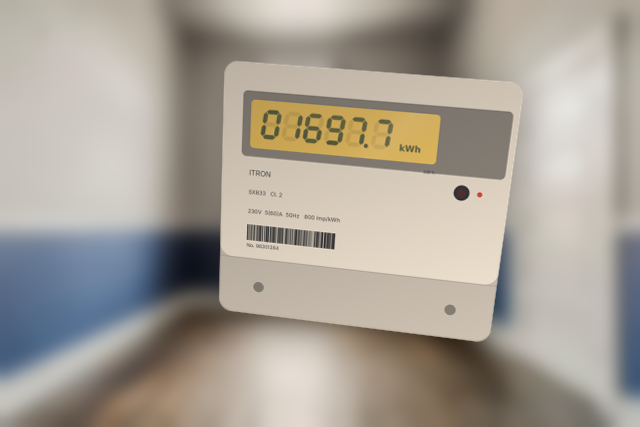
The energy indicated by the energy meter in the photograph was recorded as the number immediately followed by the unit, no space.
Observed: 1697.7kWh
